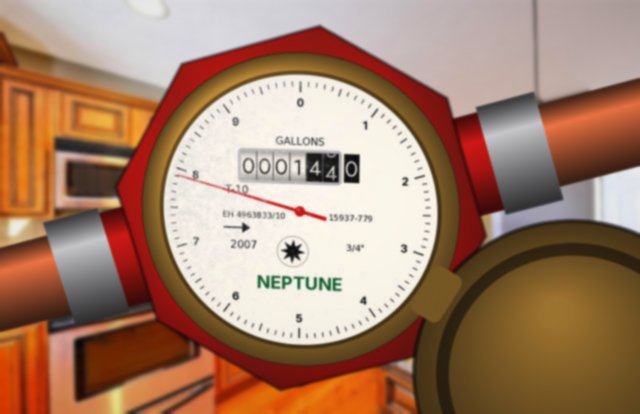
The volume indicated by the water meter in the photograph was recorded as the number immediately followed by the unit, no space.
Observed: 1437.9gal
